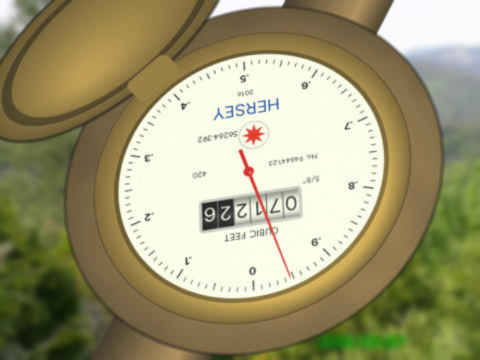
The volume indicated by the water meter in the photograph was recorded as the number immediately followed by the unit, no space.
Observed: 71225.95ft³
